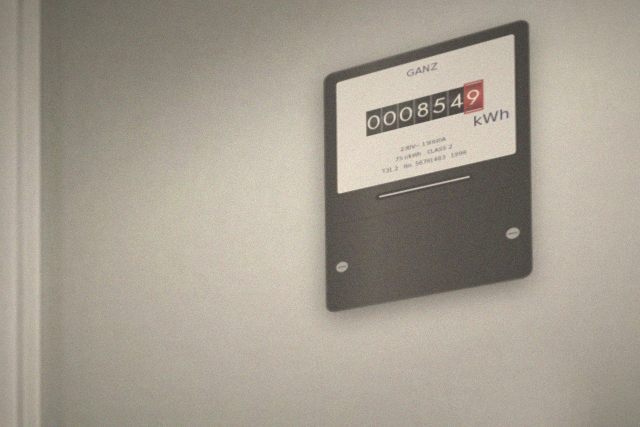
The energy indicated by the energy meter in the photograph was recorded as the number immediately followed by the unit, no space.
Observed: 854.9kWh
